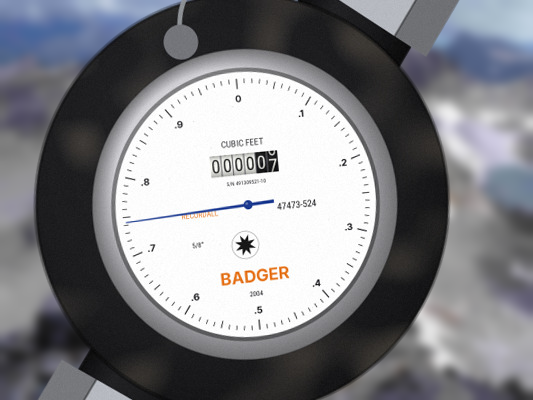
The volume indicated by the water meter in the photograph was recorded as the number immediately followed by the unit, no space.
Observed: 6.74ft³
